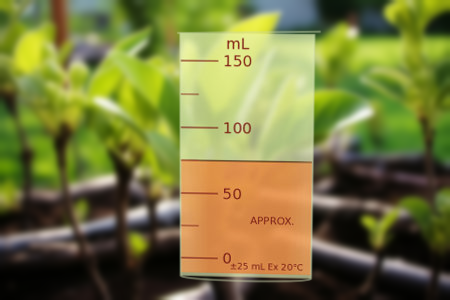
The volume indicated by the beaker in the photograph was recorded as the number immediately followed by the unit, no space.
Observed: 75mL
